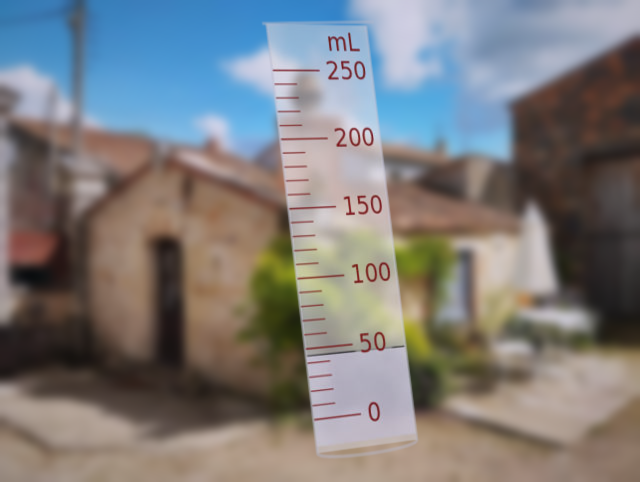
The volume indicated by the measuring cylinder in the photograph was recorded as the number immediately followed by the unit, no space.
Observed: 45mL
